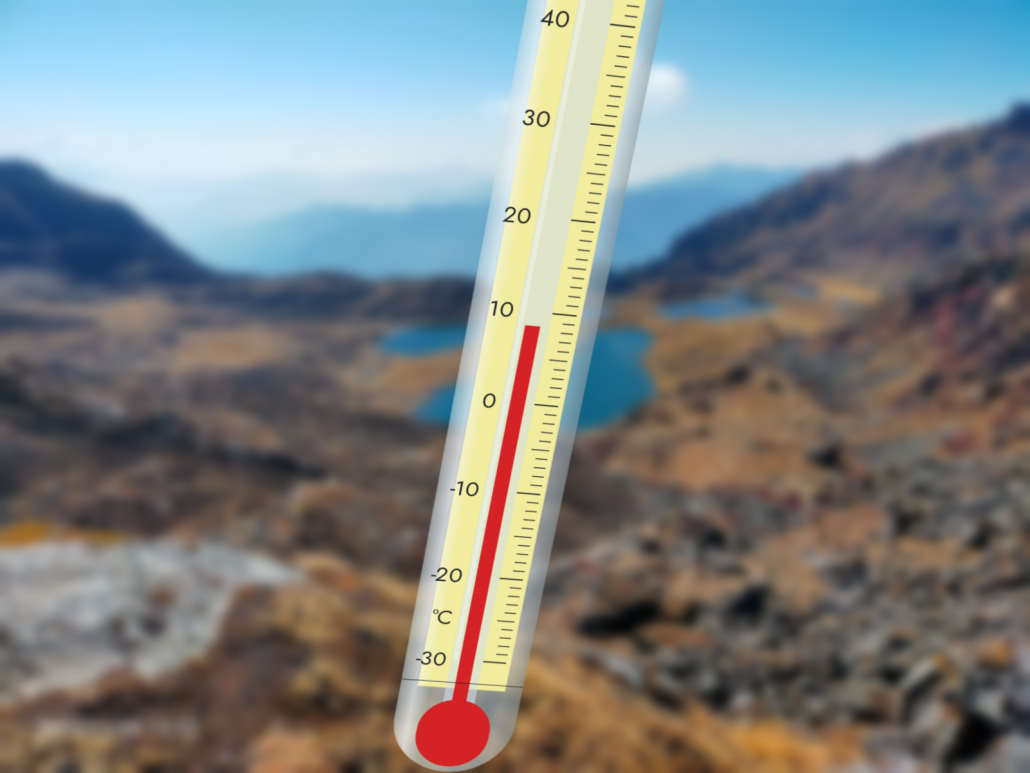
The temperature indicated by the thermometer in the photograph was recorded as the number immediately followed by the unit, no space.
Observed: 8.5°C
